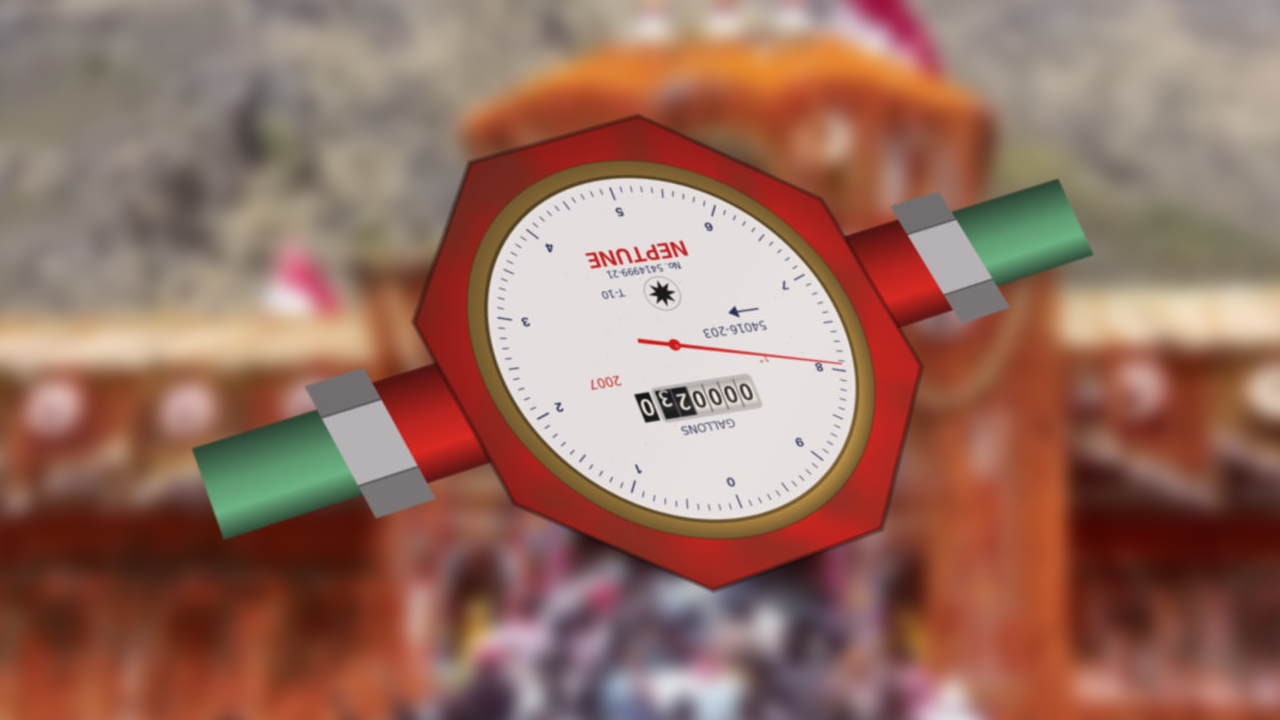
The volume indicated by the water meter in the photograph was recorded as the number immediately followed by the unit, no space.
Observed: 227.9gal
